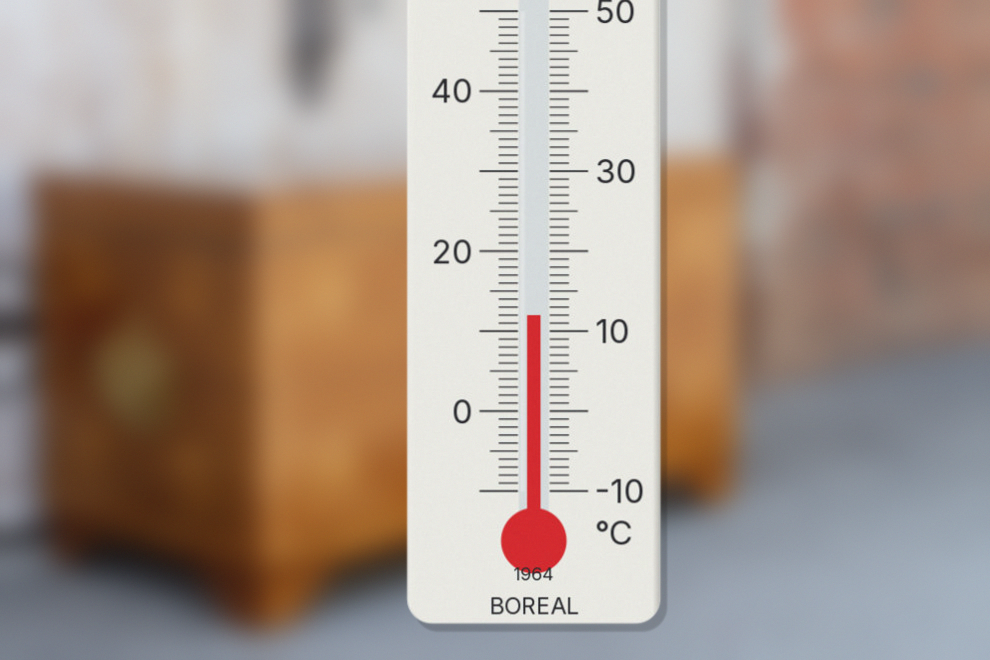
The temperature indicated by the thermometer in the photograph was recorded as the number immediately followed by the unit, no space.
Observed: 12°C
